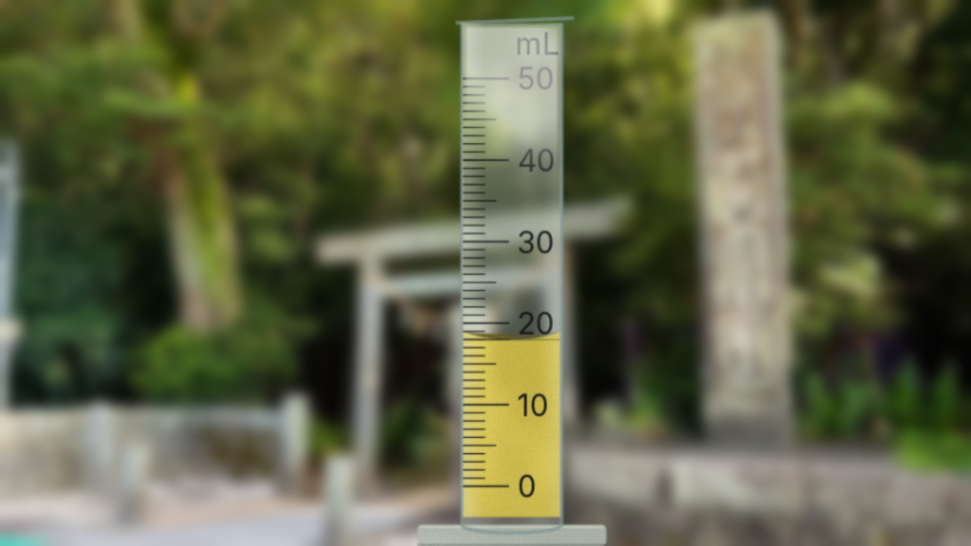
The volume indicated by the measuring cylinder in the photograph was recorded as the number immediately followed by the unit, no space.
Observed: 18mL
